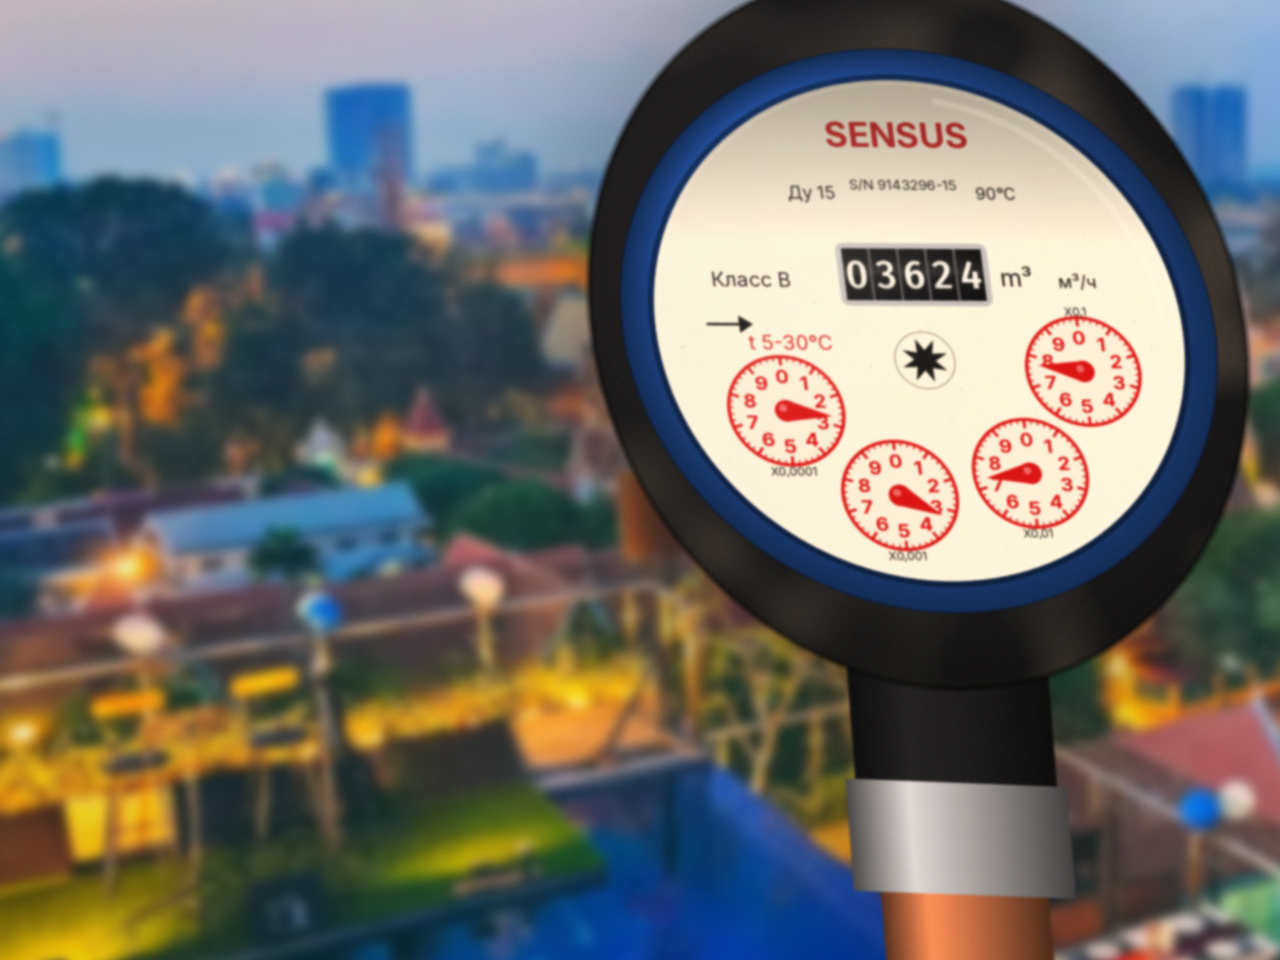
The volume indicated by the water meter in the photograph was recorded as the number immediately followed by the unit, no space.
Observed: 3624.7732m³
